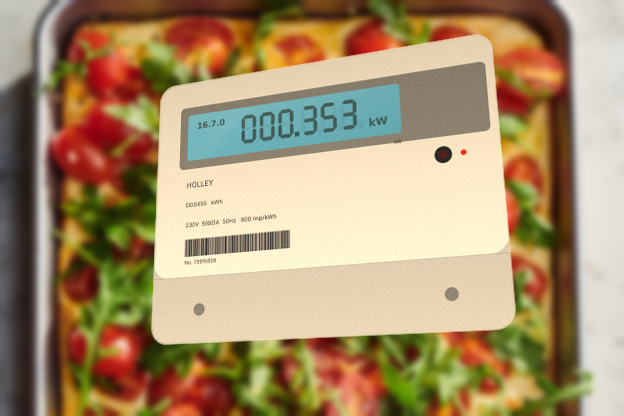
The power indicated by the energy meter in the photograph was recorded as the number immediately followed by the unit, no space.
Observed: 0.353kW
